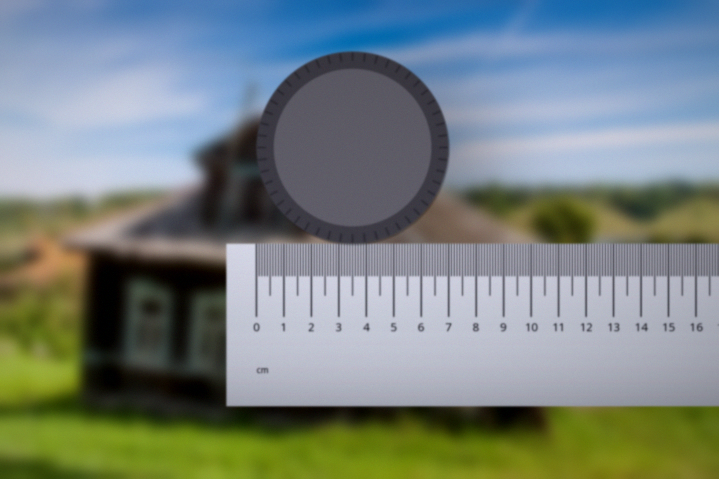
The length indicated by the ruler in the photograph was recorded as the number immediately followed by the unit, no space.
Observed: 7cm
